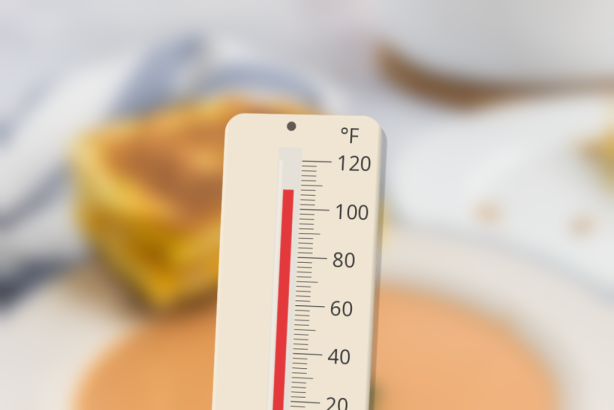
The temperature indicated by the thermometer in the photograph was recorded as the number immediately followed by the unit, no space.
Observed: 108°F
